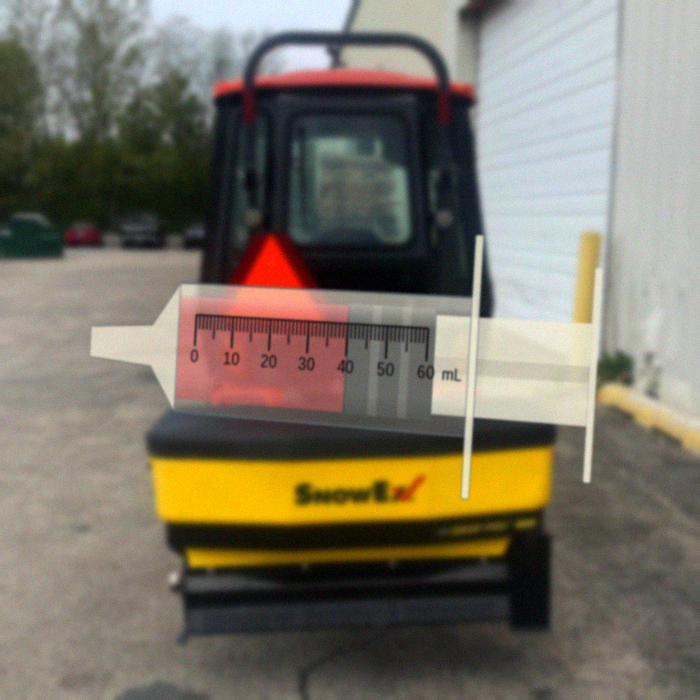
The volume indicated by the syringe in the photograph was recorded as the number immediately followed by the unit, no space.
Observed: 40mL
